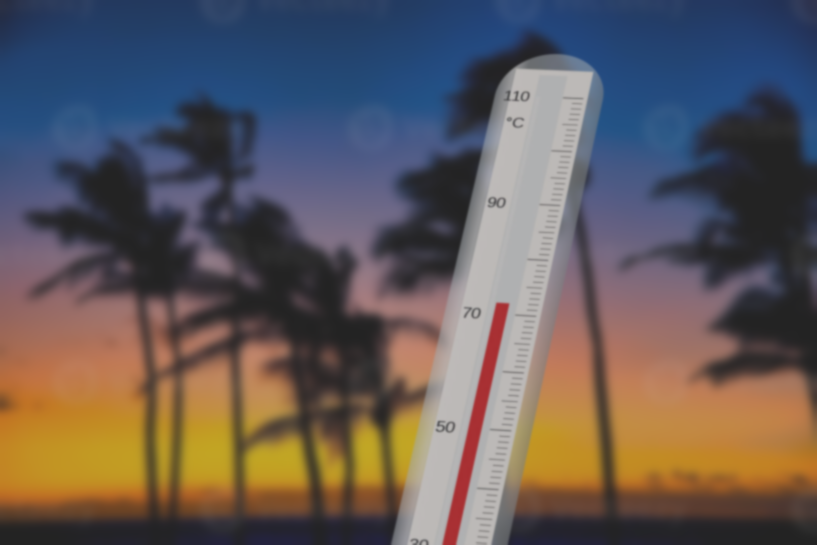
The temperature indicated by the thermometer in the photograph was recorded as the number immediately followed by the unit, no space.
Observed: 72°C
